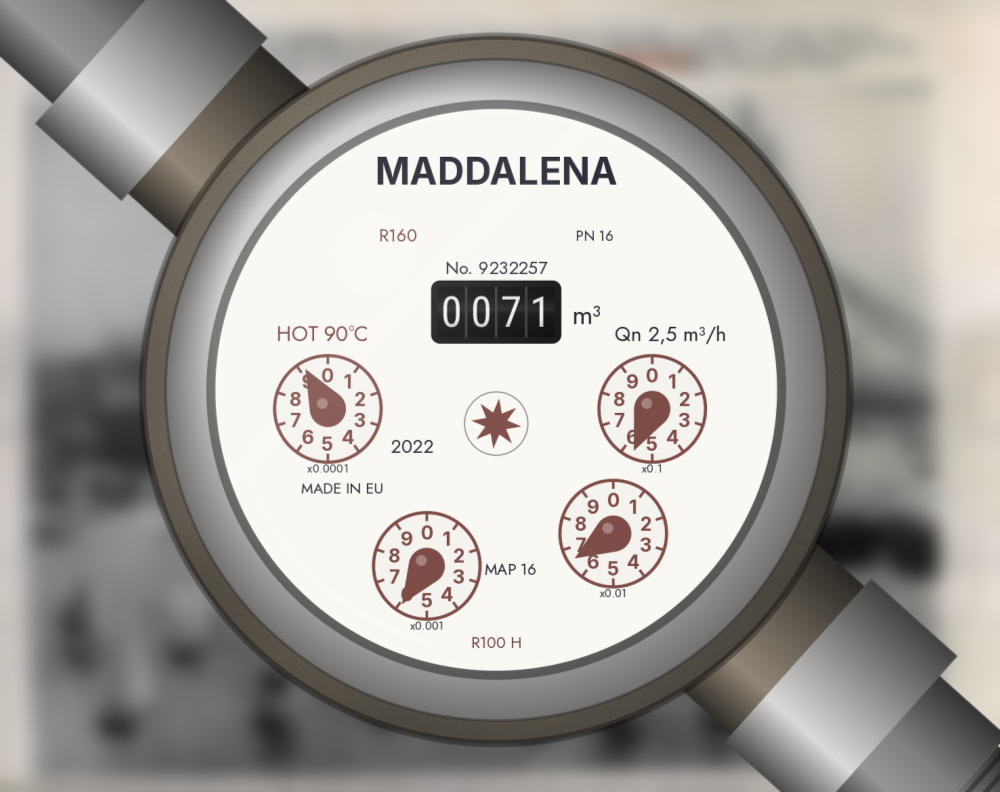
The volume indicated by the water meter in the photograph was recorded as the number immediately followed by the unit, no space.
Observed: 71.5659m³
